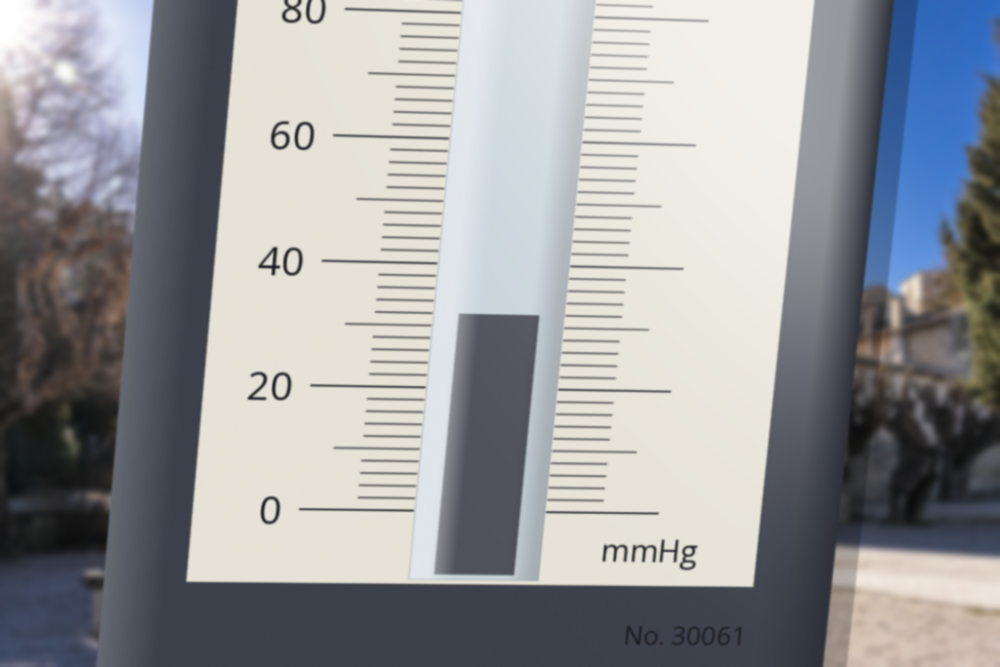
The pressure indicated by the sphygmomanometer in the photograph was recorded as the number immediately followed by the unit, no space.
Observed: 32mmHg
